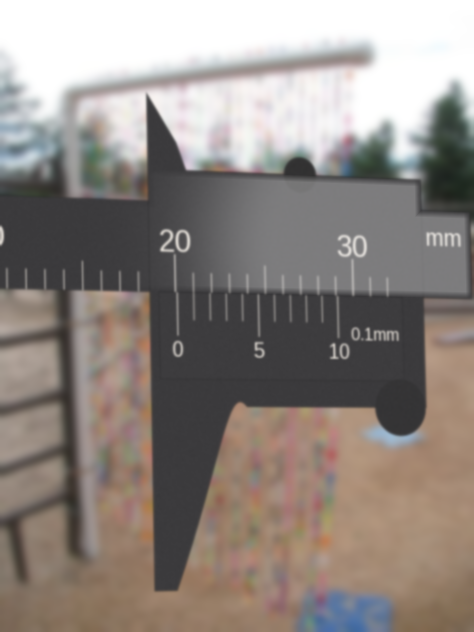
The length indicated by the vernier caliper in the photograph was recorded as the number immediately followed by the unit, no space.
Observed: 20.1mm
